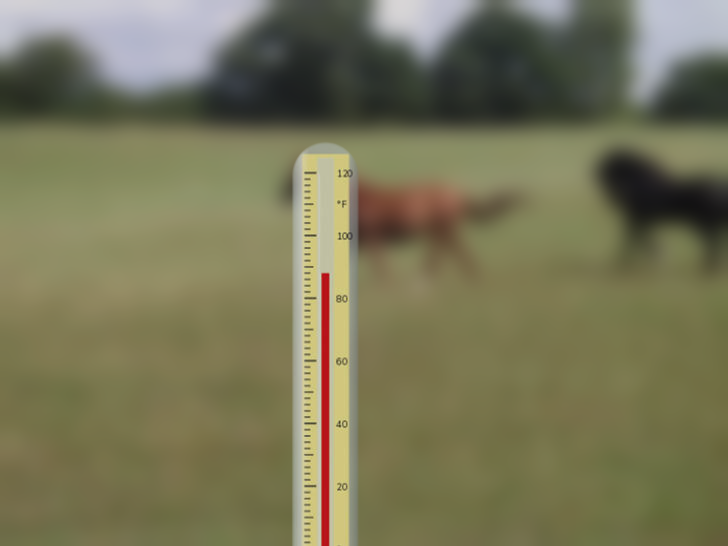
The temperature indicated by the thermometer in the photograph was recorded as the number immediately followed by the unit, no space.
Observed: 88°F
